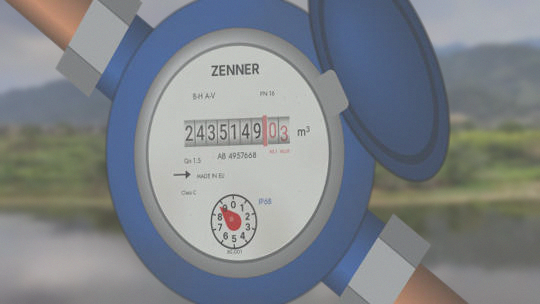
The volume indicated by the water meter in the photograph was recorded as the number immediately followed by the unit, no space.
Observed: 2435149.028m³
